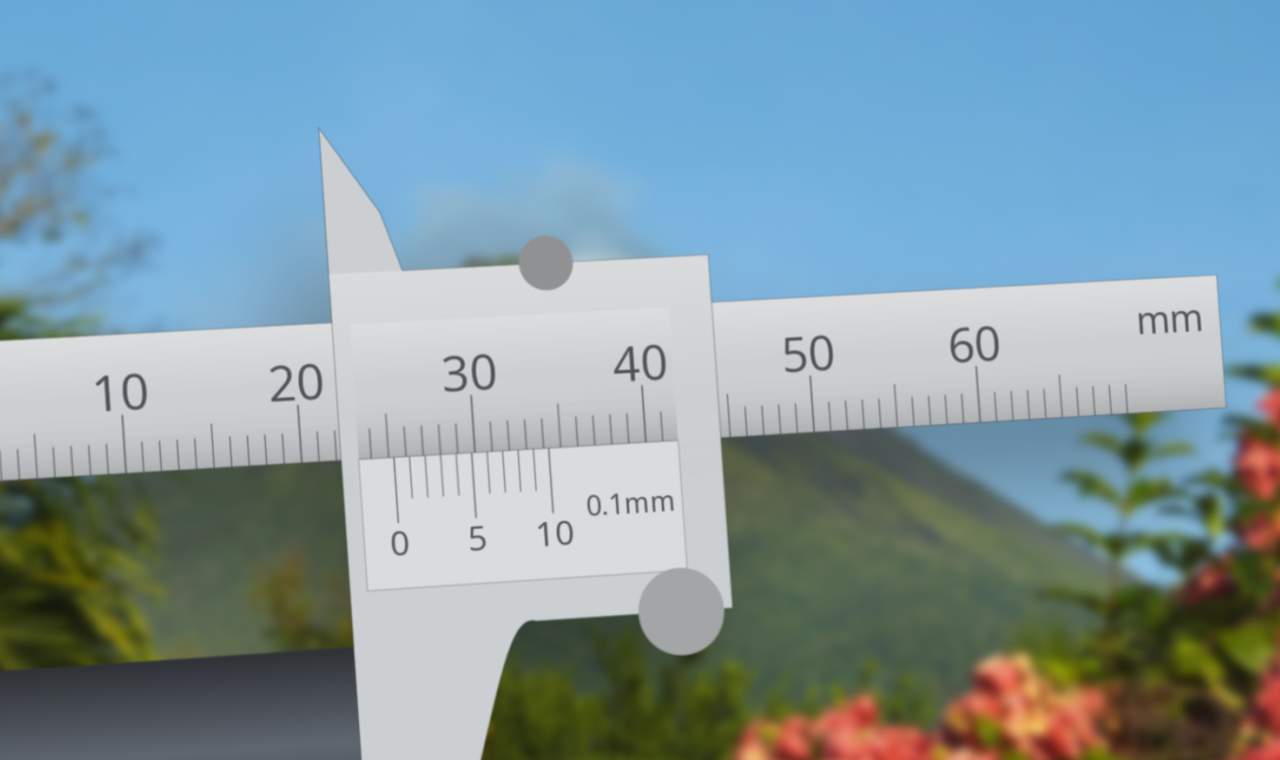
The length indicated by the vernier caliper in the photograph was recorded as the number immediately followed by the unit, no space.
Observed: 25.3mm
